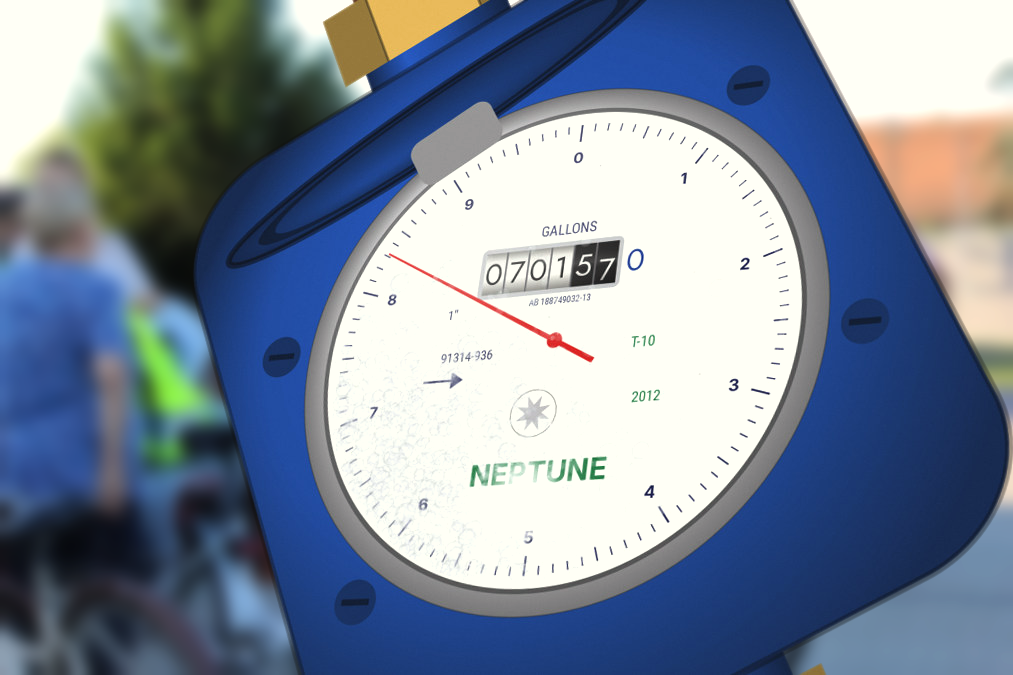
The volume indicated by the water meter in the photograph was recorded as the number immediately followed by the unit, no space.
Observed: 701568.3gal
